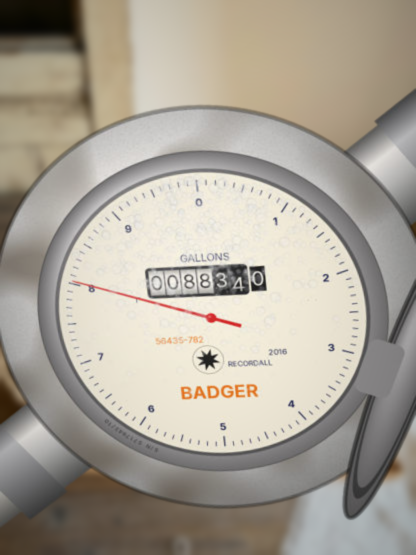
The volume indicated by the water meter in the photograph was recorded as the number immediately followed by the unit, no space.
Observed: 88338.0gal
